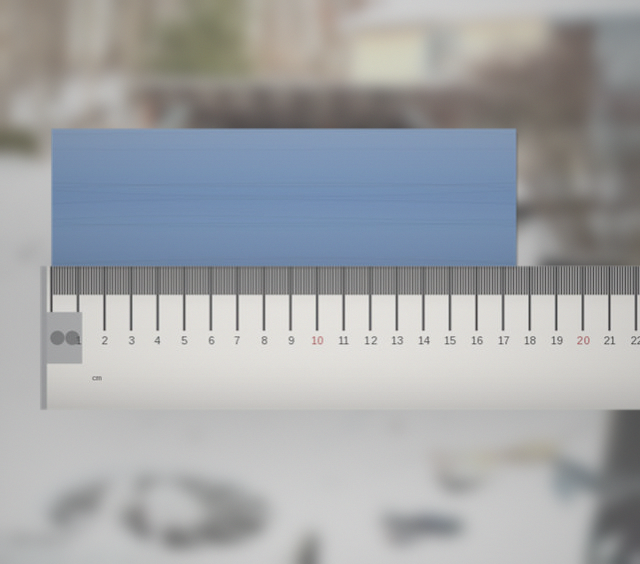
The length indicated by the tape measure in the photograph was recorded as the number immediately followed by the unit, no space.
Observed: 17.5cm
